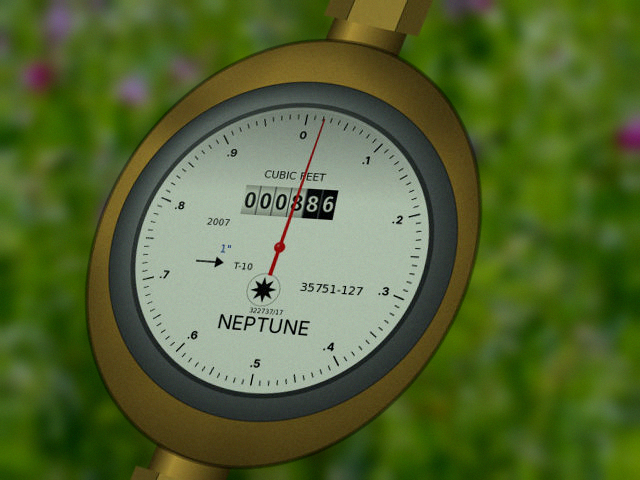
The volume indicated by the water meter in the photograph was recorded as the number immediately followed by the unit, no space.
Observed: 886.02ft³
